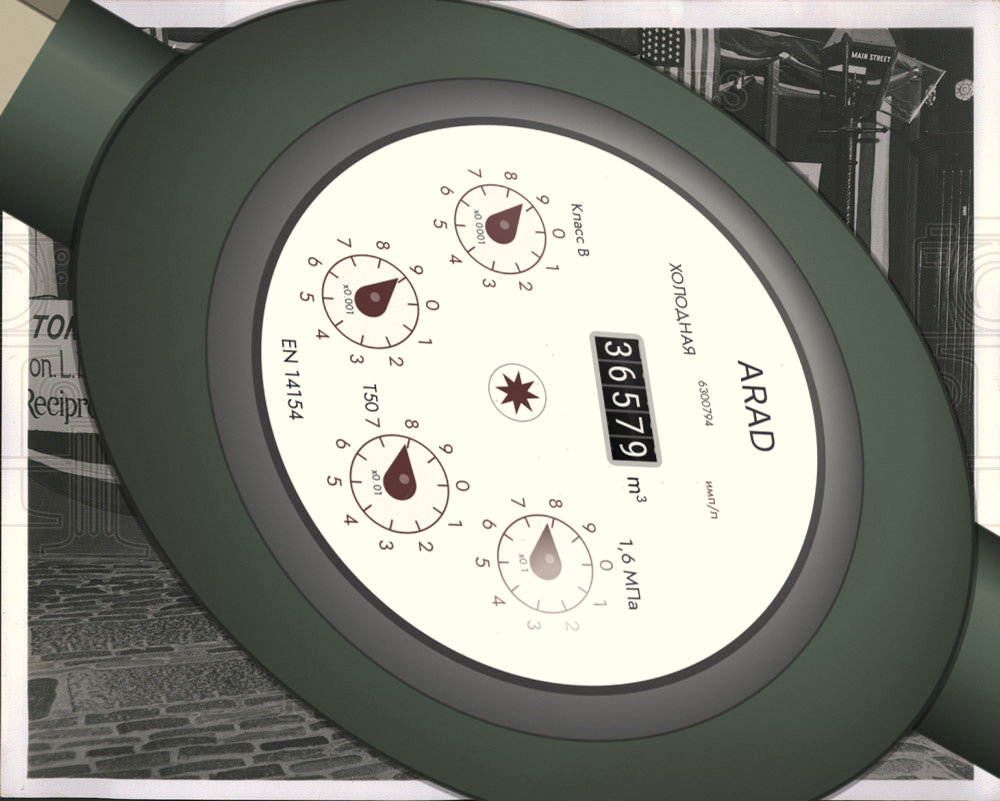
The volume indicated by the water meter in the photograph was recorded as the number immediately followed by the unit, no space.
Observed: 36579.7788m³
